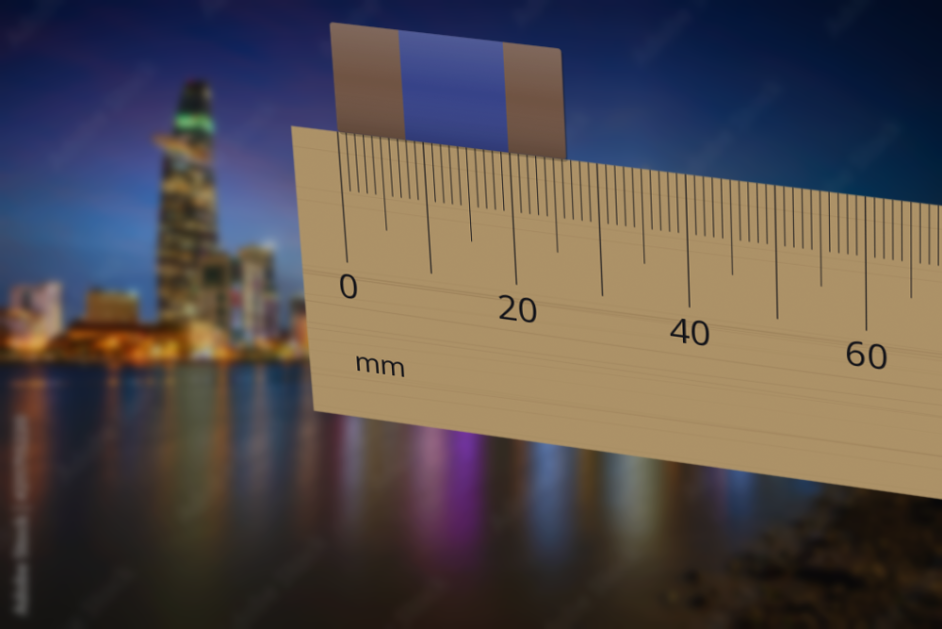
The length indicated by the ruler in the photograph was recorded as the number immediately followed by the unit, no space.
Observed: 26.5mm
